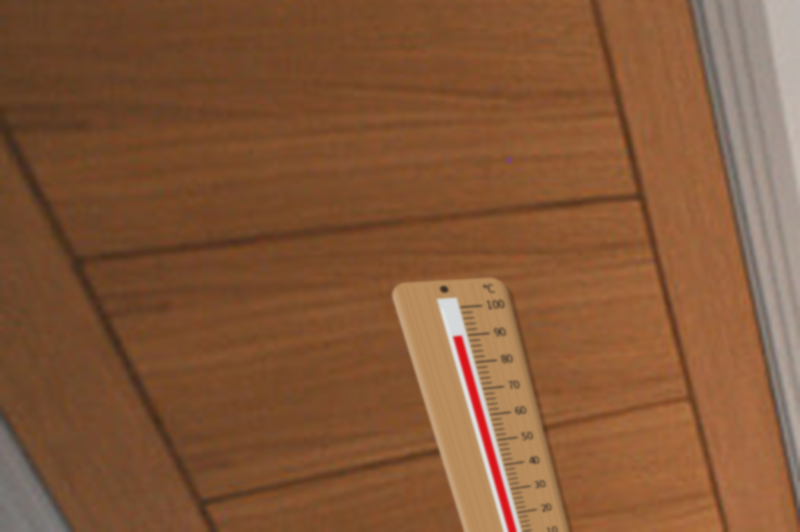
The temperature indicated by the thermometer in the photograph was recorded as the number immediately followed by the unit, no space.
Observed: 90°C
